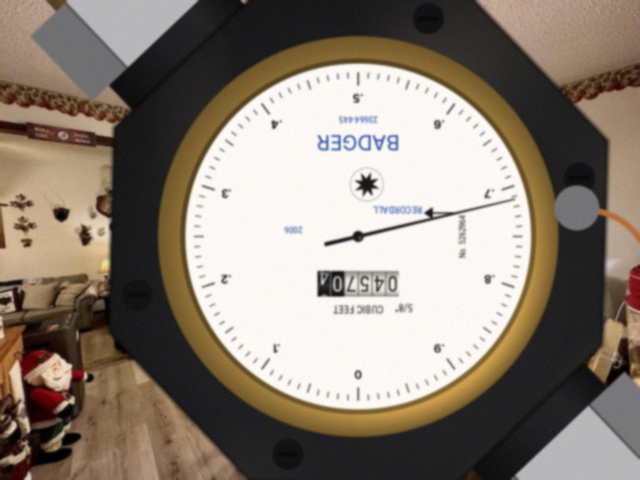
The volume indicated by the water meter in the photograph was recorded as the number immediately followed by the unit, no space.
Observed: 45703.71ft³
